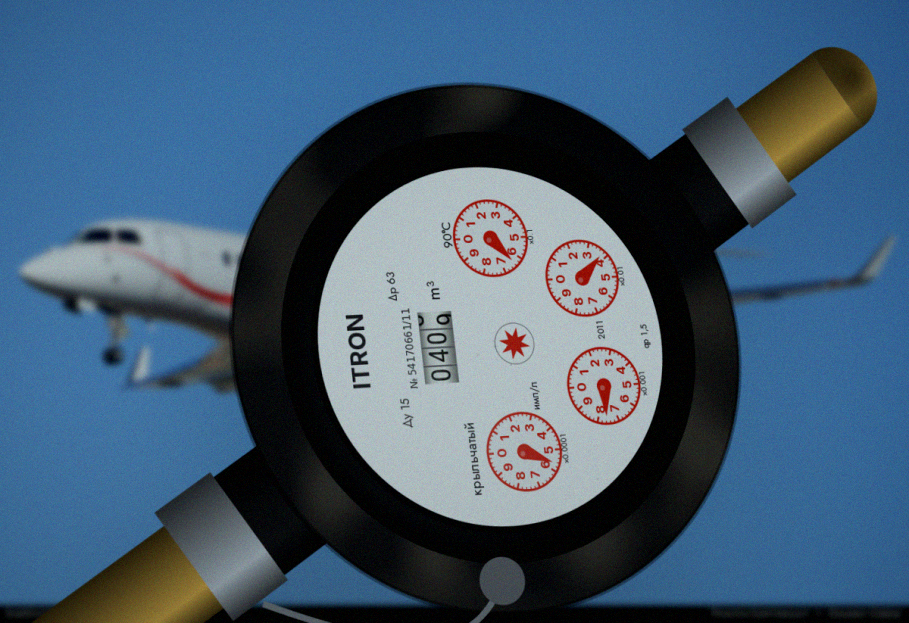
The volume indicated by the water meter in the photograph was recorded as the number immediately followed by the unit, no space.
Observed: 408.6375m³
